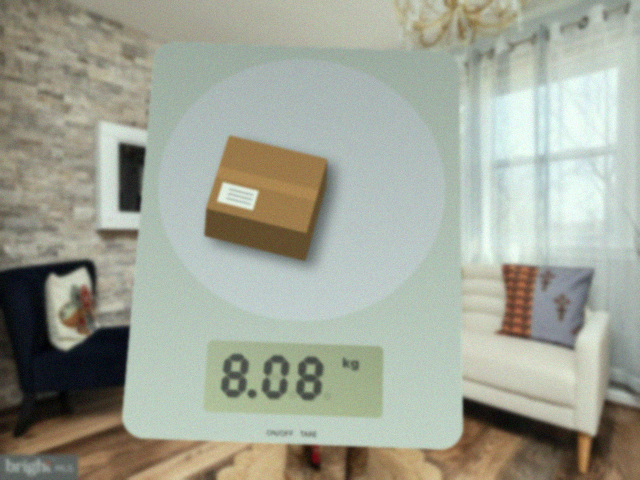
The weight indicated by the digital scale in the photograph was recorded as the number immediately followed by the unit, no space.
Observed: 8.08kg
